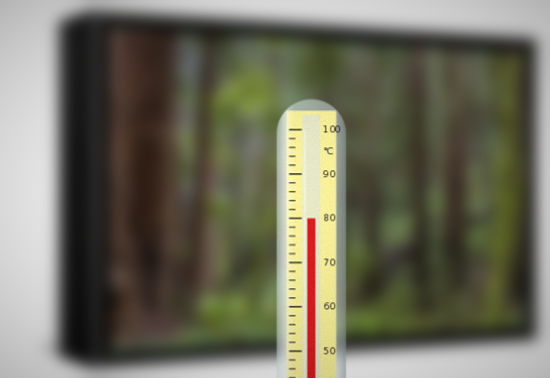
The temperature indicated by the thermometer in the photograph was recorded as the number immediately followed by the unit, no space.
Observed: 80°C
